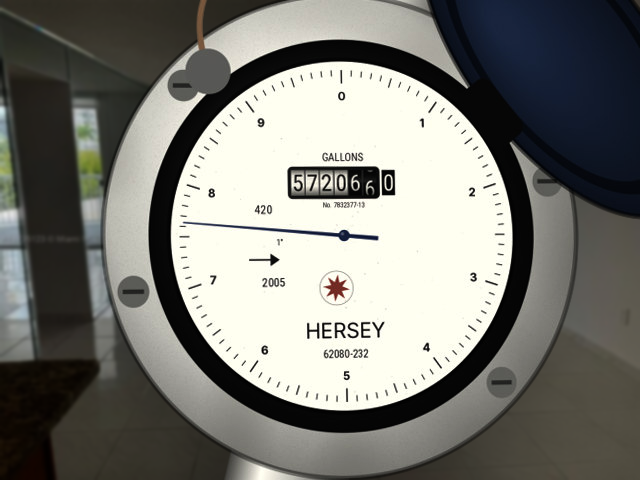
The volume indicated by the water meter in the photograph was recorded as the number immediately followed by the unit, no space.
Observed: 5720657.6gal
